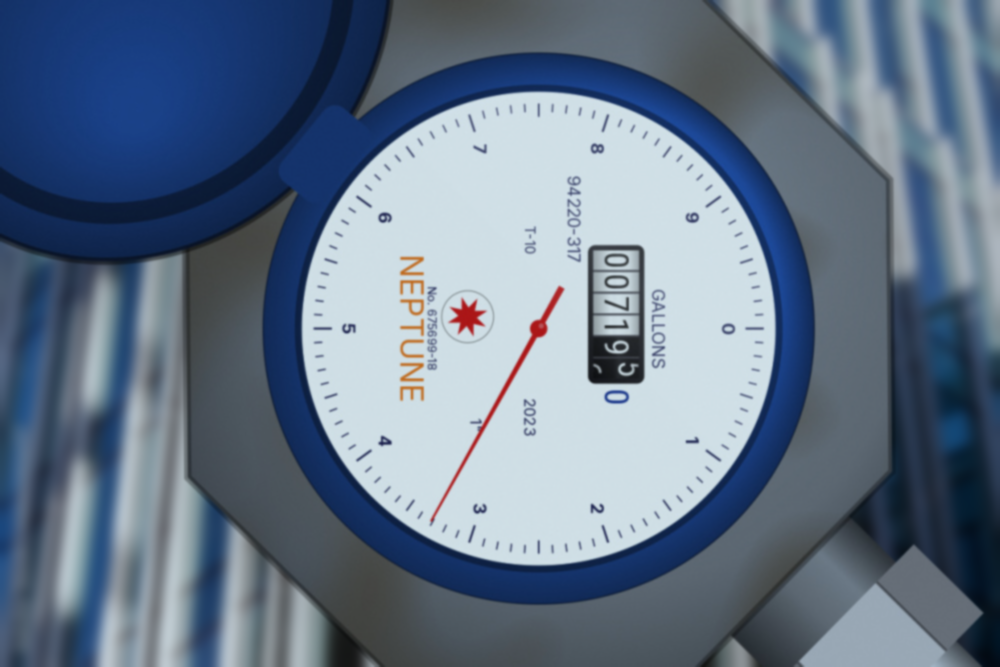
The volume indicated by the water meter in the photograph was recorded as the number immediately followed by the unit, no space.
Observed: 71953.3gal
